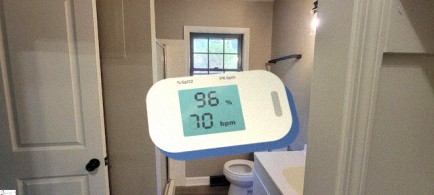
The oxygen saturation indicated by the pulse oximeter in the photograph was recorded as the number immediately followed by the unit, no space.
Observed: 96%
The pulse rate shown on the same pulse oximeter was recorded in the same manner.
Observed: 70bpm
